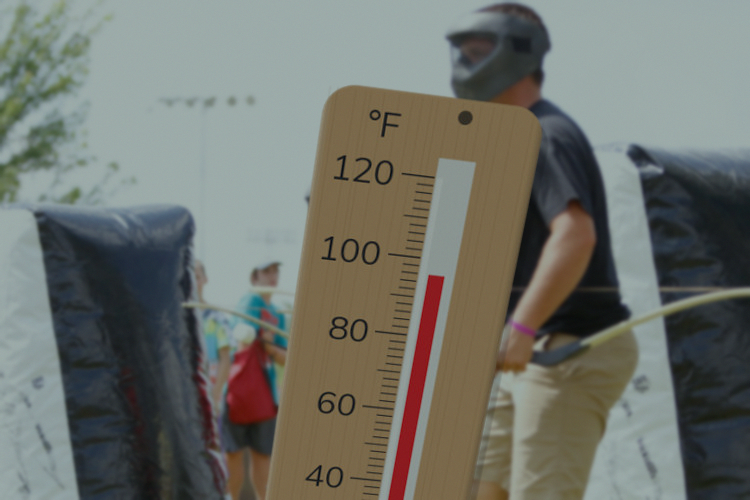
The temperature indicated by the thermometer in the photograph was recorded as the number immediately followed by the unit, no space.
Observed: 96°F
